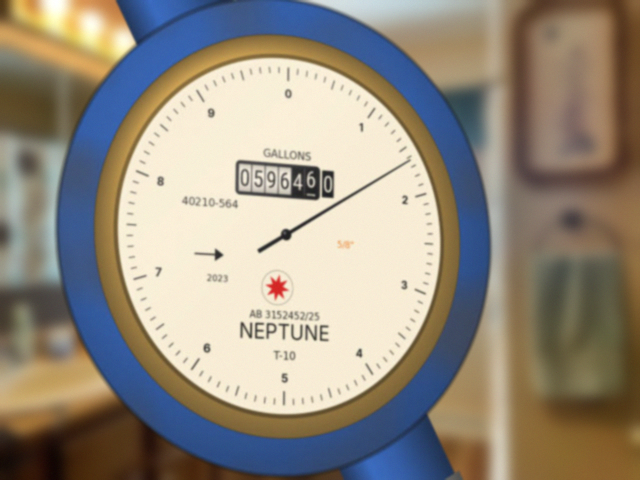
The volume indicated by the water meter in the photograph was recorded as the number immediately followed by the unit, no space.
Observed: 596461.6gal
